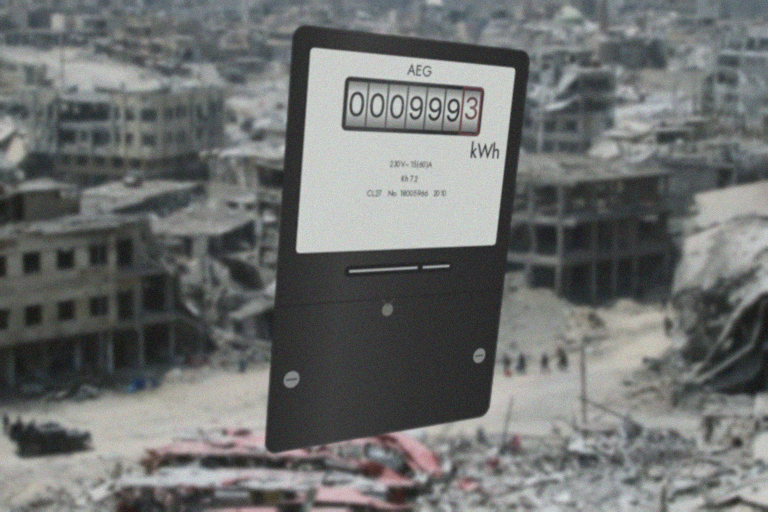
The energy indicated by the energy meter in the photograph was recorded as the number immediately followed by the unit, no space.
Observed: 999.3kWh
